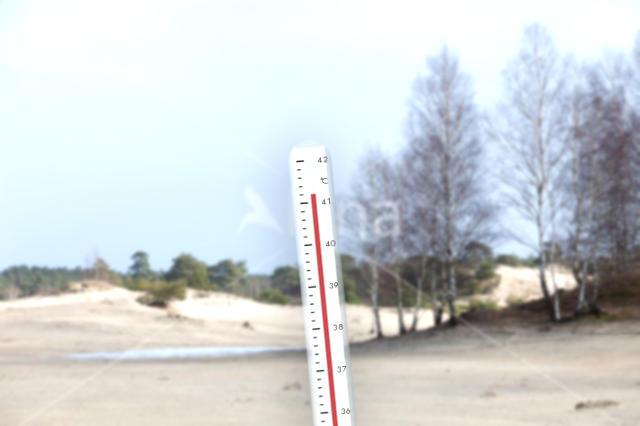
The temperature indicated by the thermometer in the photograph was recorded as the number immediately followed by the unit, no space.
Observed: 41.2°C
